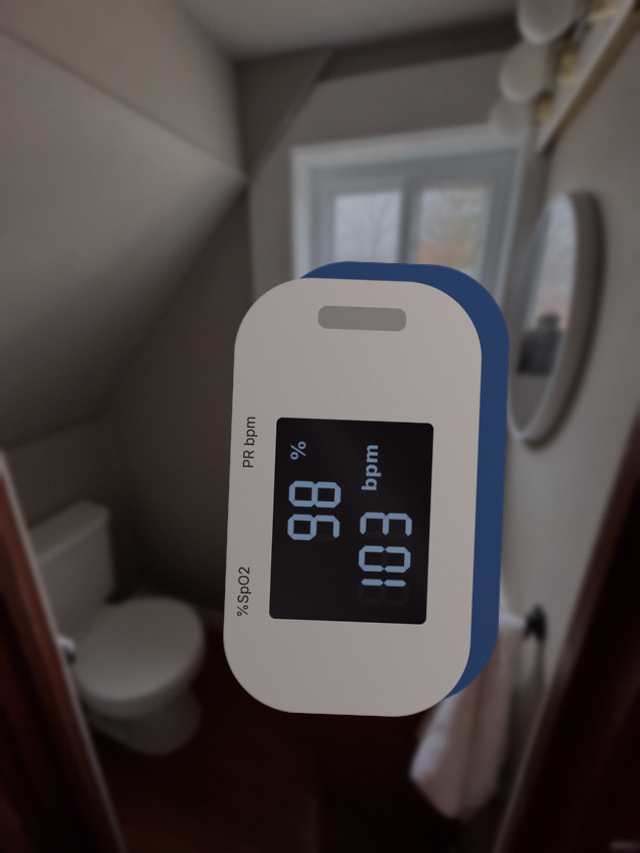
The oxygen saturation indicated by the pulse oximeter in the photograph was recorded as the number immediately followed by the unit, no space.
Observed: 98%
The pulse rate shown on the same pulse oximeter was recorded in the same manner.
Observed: 103bpm
